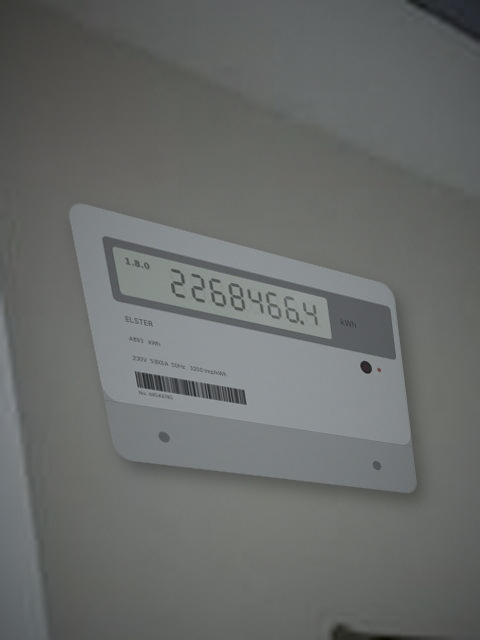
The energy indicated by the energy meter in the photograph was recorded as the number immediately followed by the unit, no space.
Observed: 2268466.4kWh
